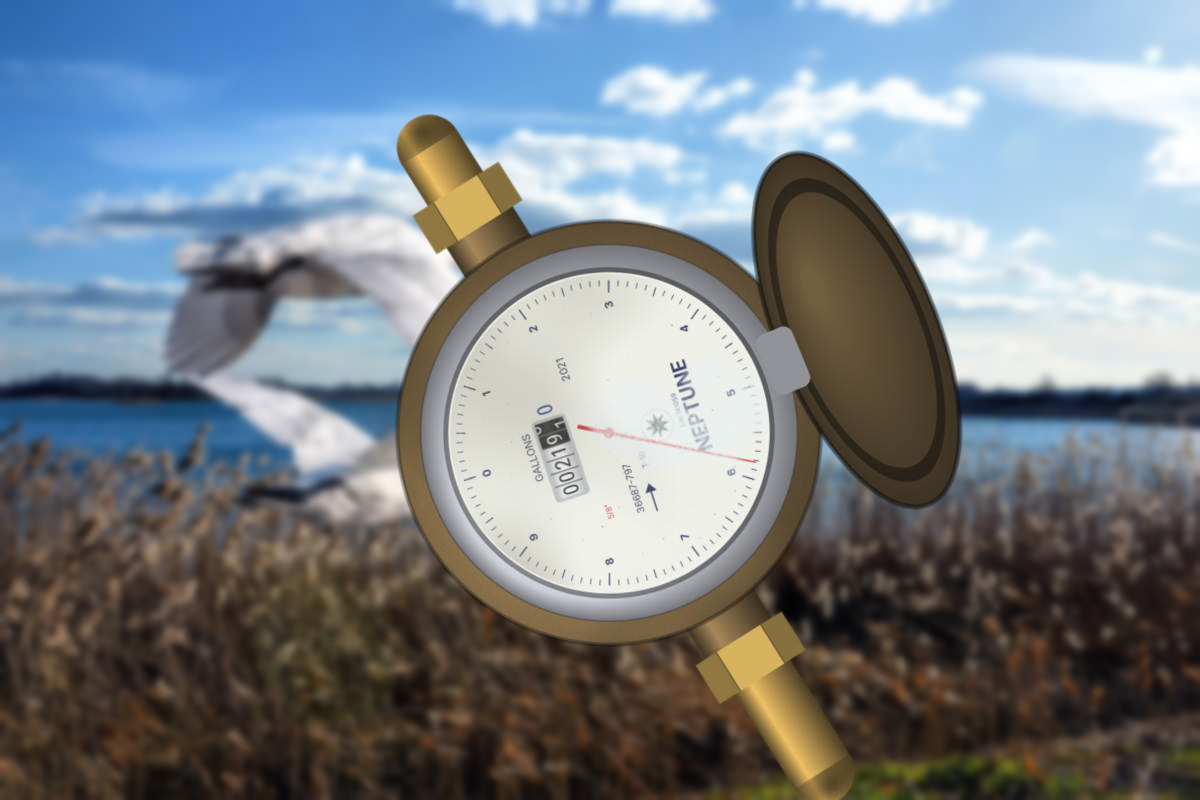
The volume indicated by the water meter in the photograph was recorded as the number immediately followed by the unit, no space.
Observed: 21905.8gal
